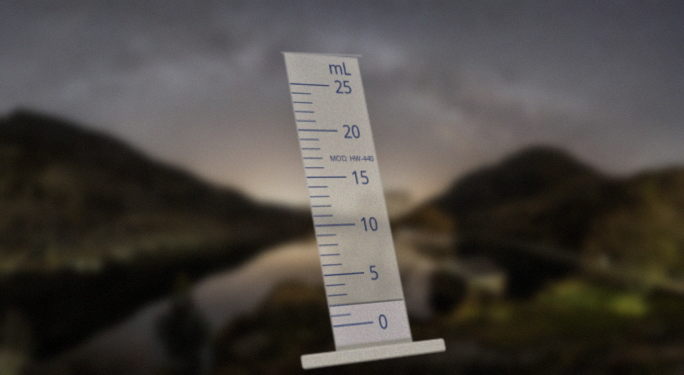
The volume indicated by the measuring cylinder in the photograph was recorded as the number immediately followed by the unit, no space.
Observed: 2mL
